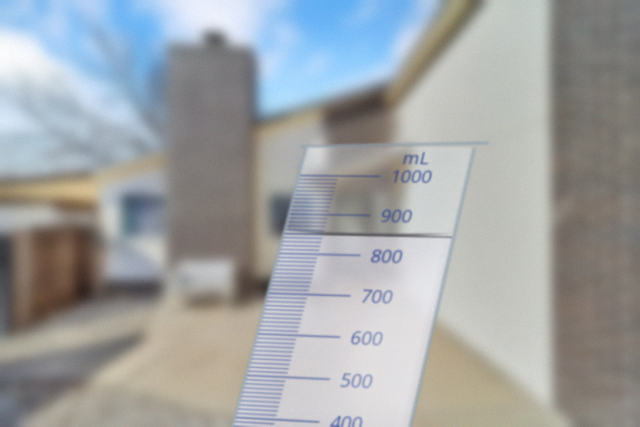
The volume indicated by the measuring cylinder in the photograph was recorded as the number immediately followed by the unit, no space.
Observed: 850mL
